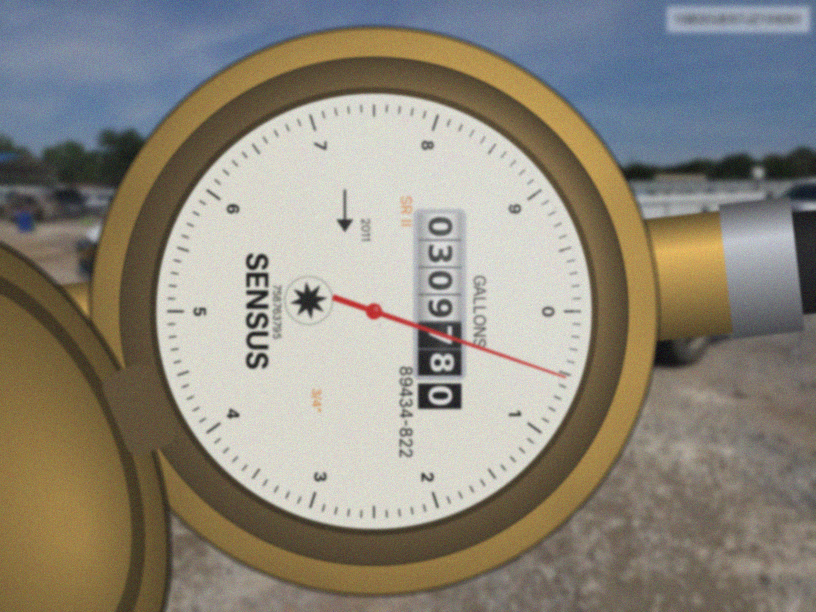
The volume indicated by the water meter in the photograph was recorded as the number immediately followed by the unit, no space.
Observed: 309780.5gal
